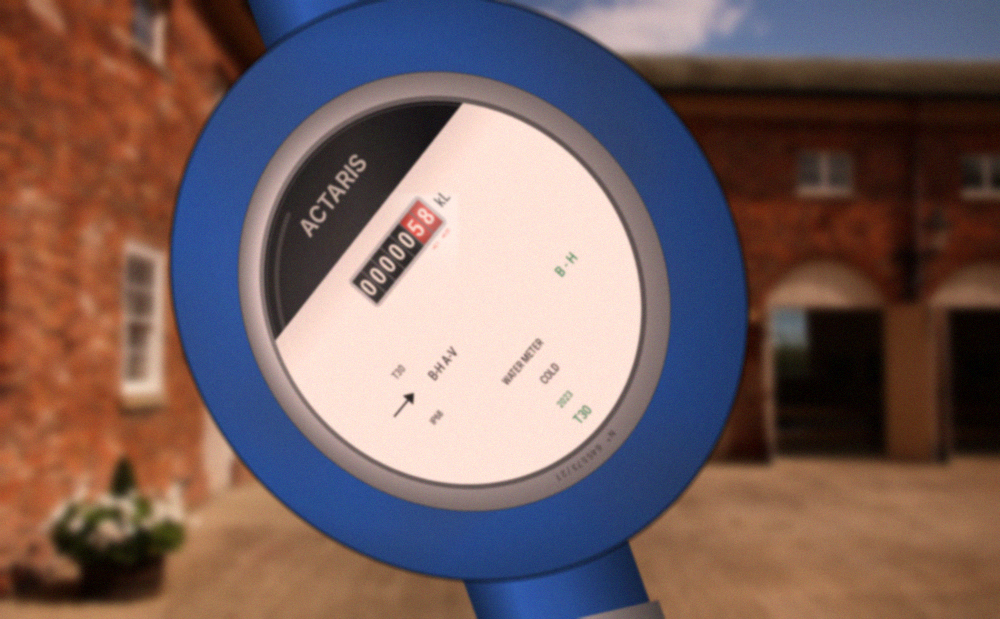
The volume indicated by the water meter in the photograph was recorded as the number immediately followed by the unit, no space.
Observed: 0.58kL
